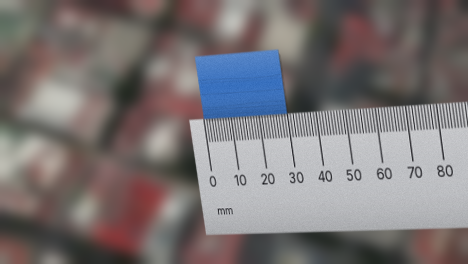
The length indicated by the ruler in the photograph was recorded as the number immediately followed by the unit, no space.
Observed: 30mm
